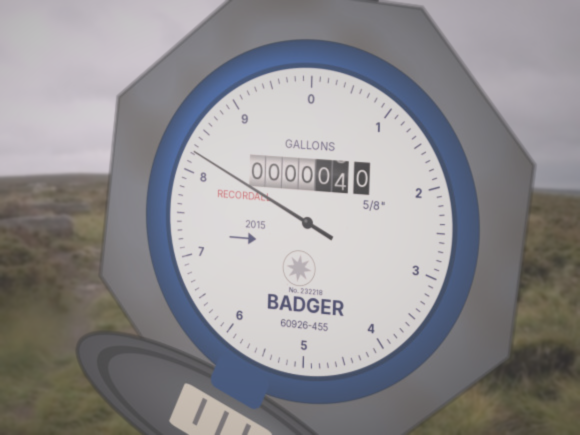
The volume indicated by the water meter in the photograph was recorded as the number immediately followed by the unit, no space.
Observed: 38.2gal
